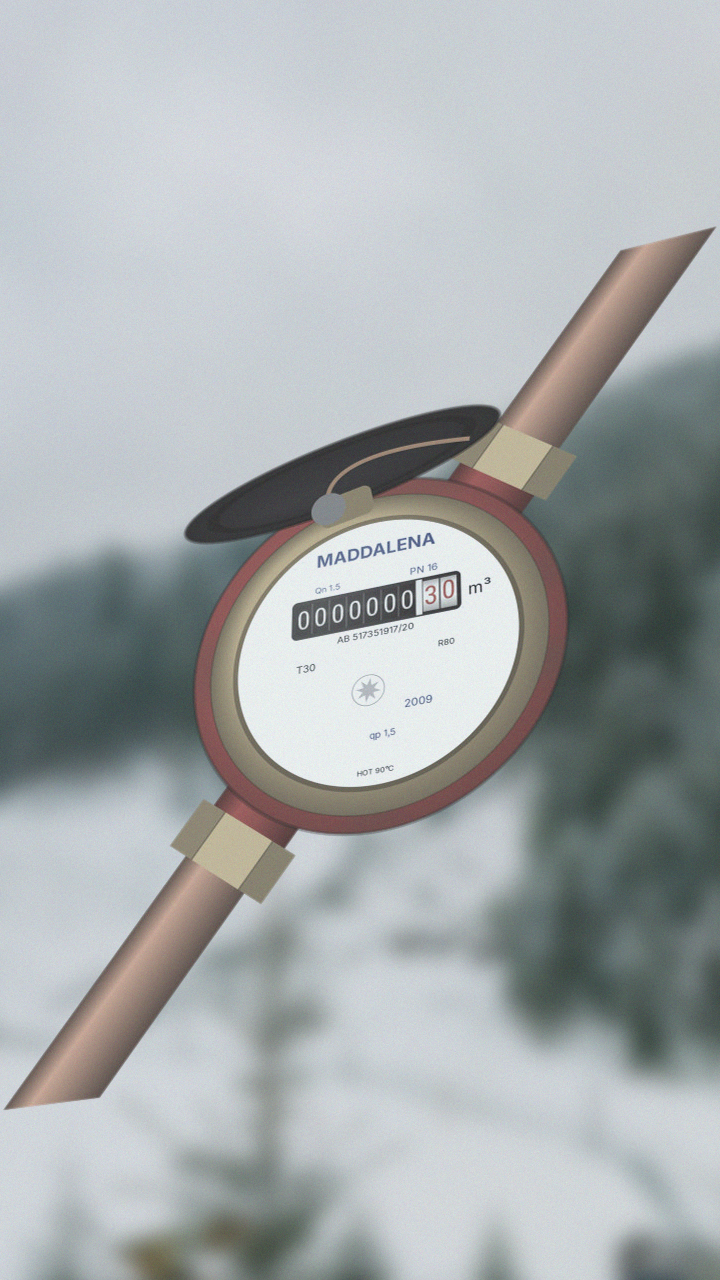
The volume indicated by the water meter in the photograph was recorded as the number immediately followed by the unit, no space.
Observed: 0.30m³
